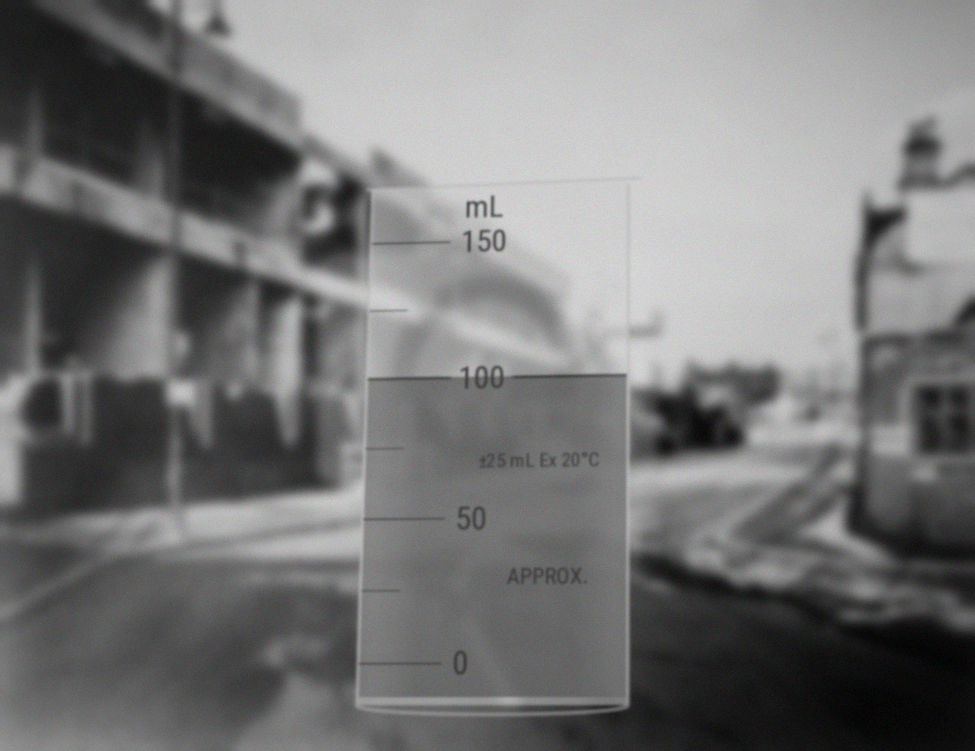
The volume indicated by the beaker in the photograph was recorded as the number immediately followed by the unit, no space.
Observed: 100mL
